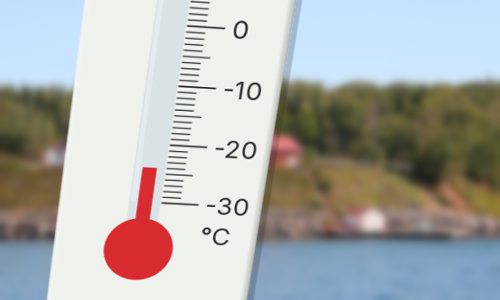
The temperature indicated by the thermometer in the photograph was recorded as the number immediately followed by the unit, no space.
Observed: -24°C
